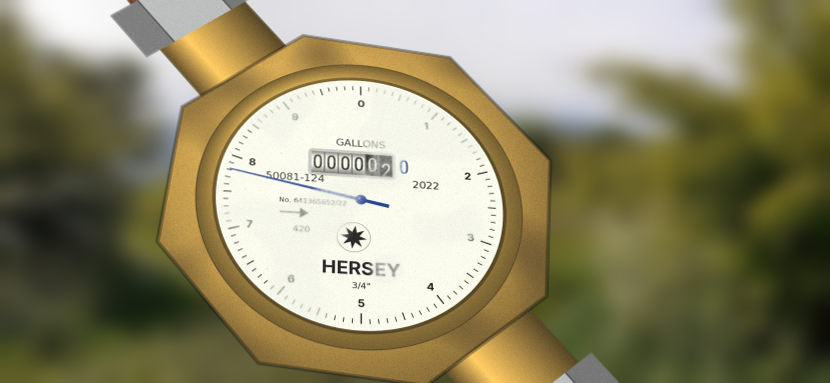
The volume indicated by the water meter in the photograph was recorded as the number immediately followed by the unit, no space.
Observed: 17.8gal
